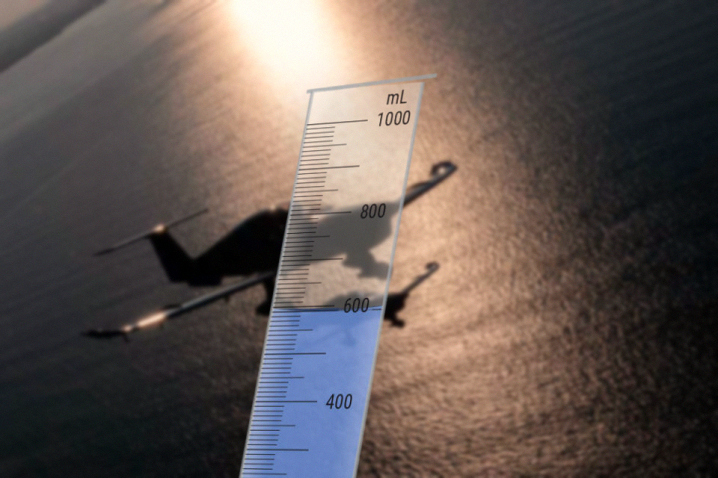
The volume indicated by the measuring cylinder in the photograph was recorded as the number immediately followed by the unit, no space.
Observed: 590mL
